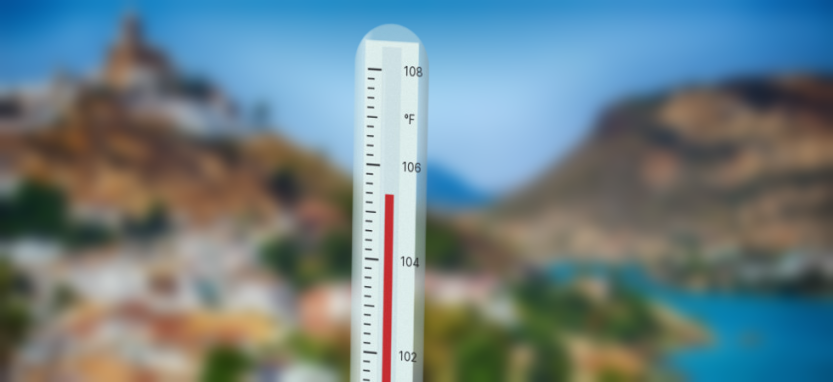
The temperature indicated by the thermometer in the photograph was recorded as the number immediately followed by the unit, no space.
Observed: 105.4°F
